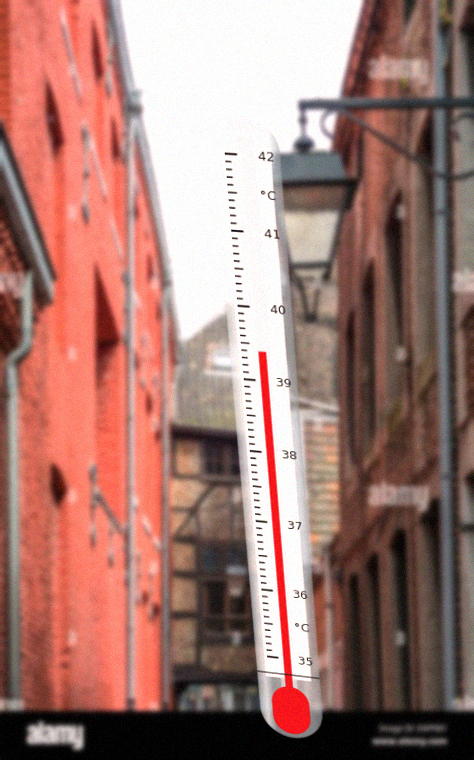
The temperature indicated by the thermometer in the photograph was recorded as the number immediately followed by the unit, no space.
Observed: 39.4°C
